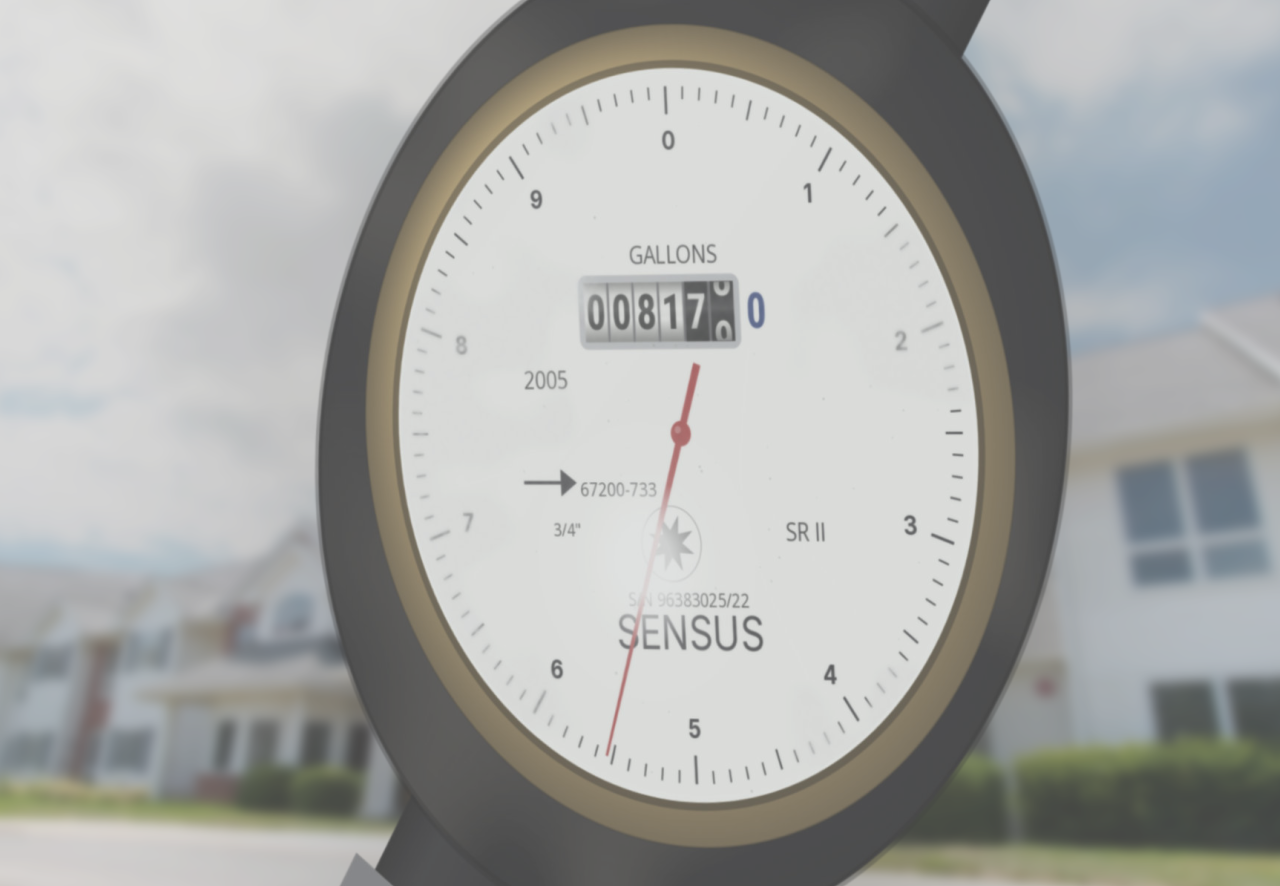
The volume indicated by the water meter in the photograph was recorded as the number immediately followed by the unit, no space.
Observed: 81785.5gal
